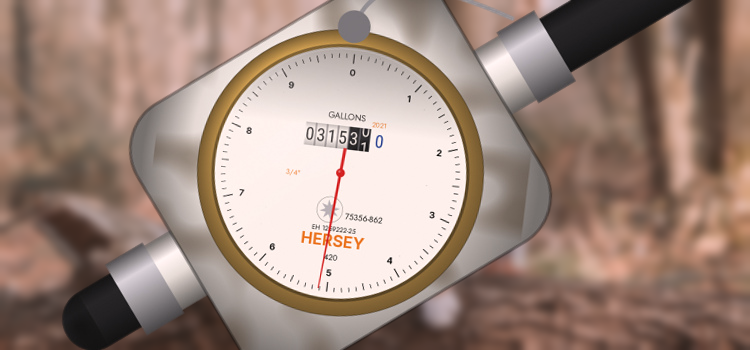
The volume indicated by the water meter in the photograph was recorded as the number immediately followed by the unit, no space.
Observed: 315305.1gal
